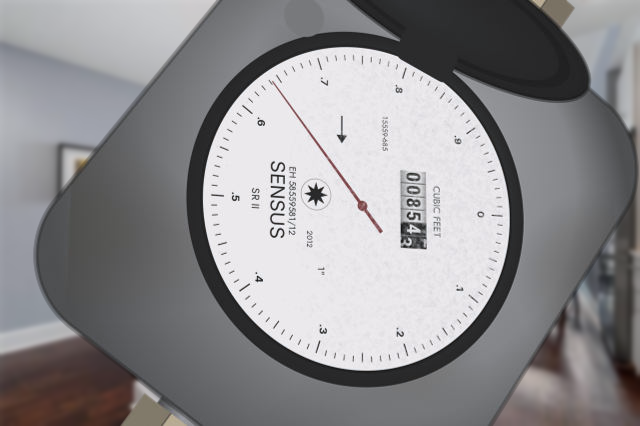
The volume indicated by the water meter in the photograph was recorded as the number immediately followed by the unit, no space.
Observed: 8542.64ft³
